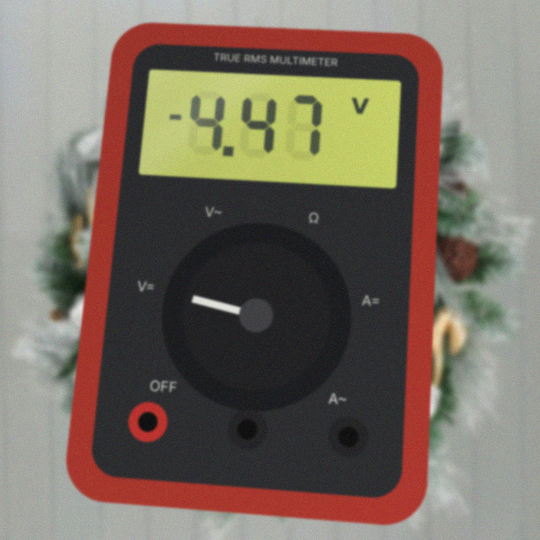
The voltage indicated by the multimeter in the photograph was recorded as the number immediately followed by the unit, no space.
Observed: -4.47V
